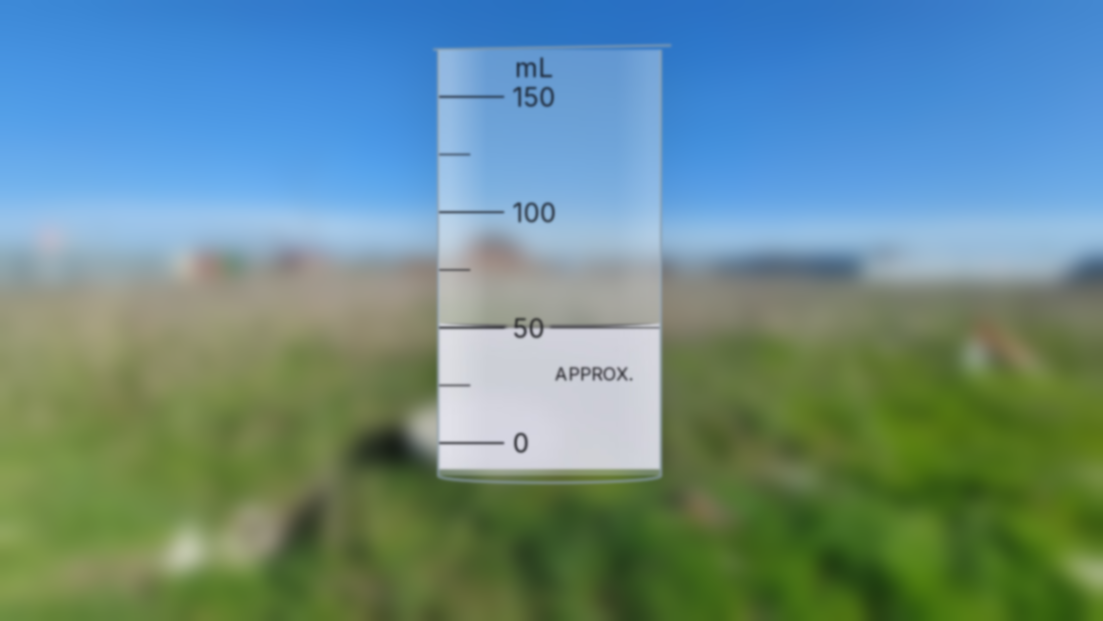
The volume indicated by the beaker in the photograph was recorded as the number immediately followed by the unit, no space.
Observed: 50mL
